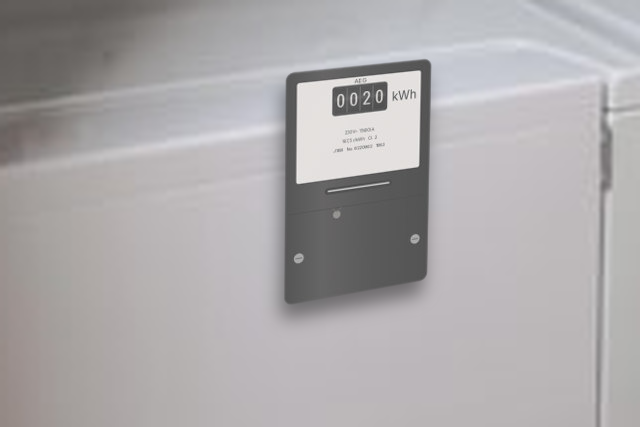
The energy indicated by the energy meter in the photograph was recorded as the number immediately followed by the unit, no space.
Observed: 20kWh
